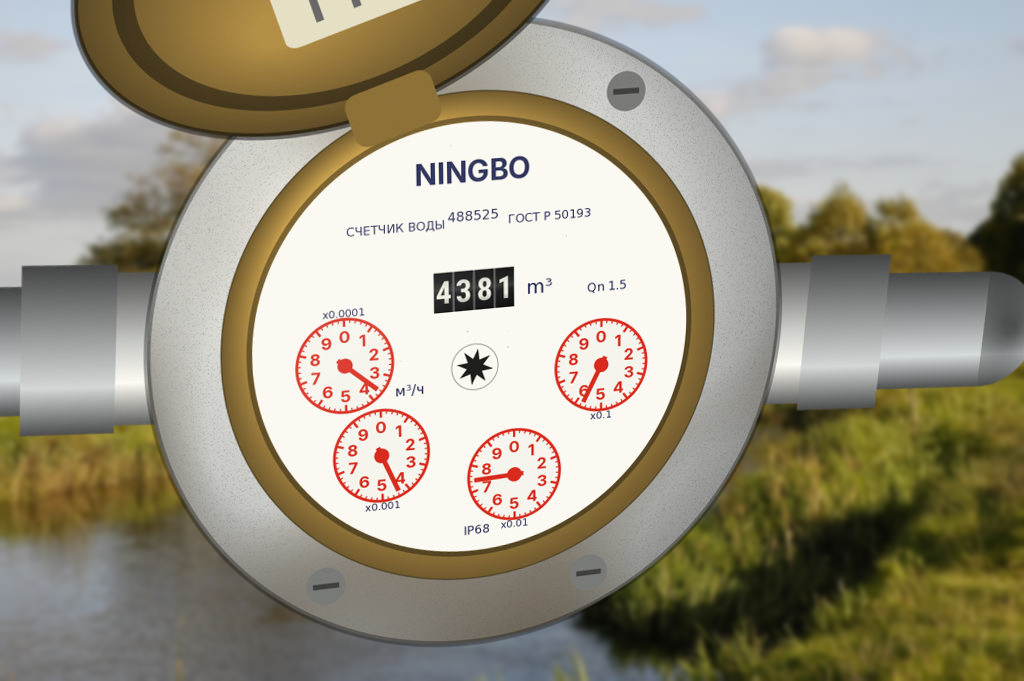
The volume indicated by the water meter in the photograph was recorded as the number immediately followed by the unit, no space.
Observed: 4381.5743m³
